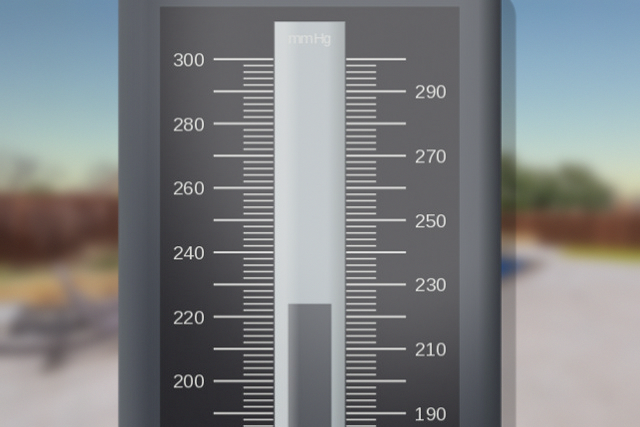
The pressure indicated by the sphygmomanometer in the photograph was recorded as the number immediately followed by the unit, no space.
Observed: 224mmHg
